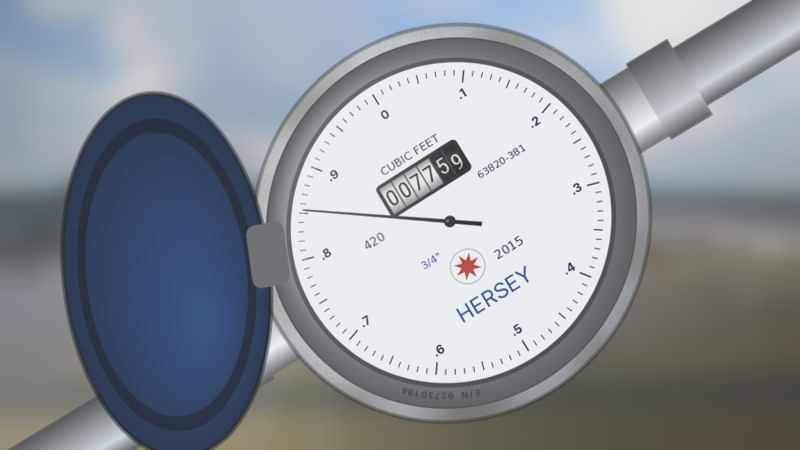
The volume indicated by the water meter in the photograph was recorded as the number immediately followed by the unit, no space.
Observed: 7758.85ft³
